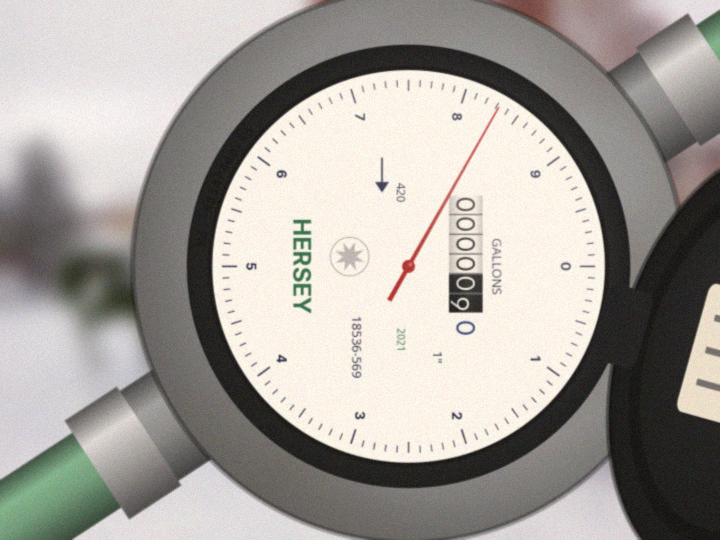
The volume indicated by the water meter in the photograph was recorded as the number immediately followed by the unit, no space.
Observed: 88.3gal
